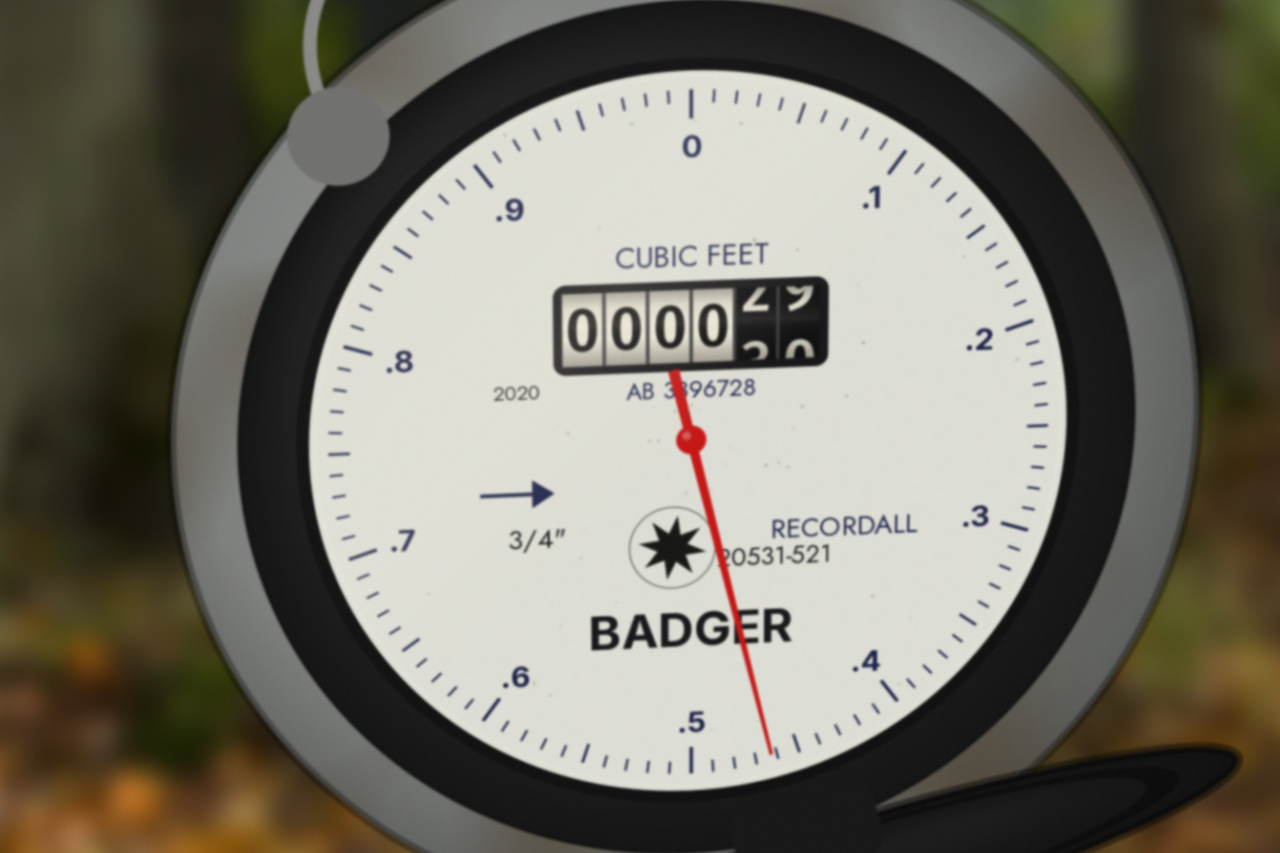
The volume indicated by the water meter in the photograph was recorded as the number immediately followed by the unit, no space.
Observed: 29.46ft³
